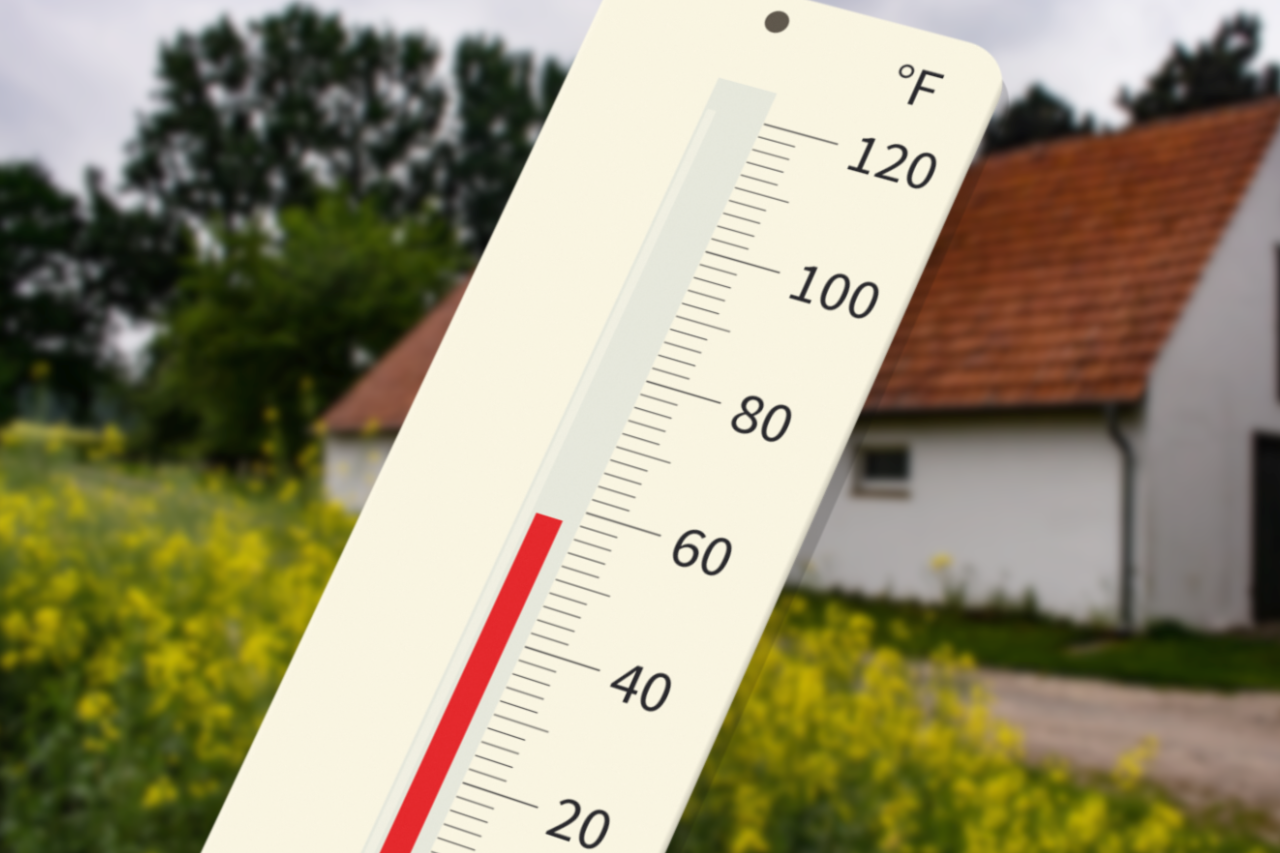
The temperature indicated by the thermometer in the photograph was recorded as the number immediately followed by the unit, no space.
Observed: 58°F
